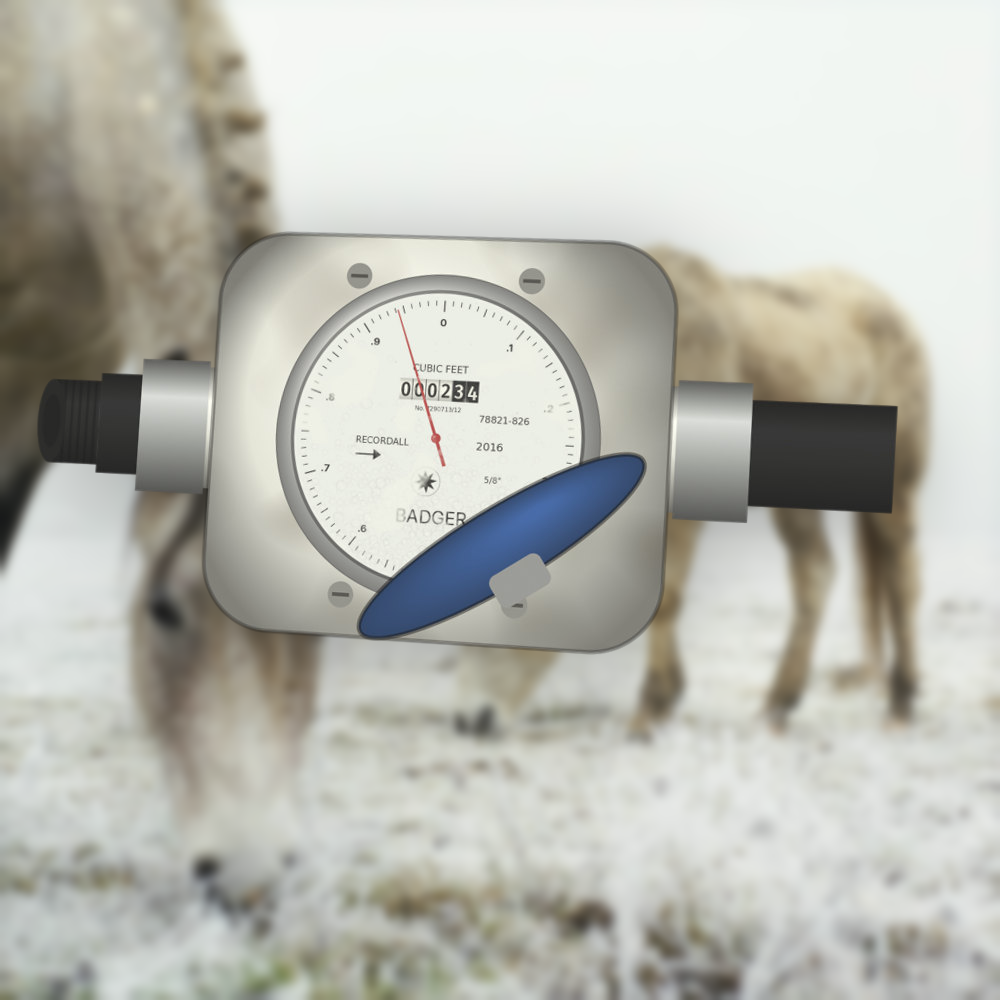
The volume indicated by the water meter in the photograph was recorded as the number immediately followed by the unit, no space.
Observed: 233.94ft³
